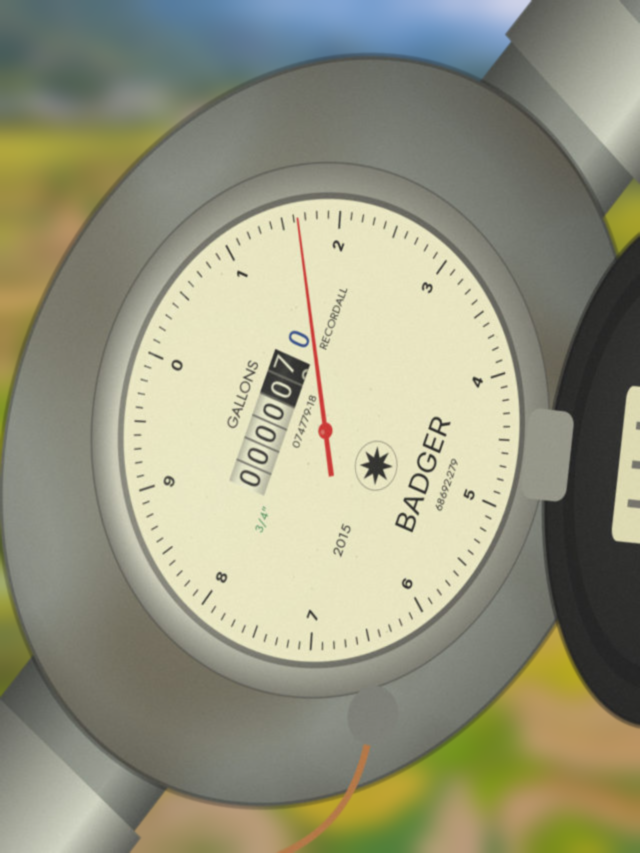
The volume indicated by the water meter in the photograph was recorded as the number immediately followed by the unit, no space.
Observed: 71.6gal
